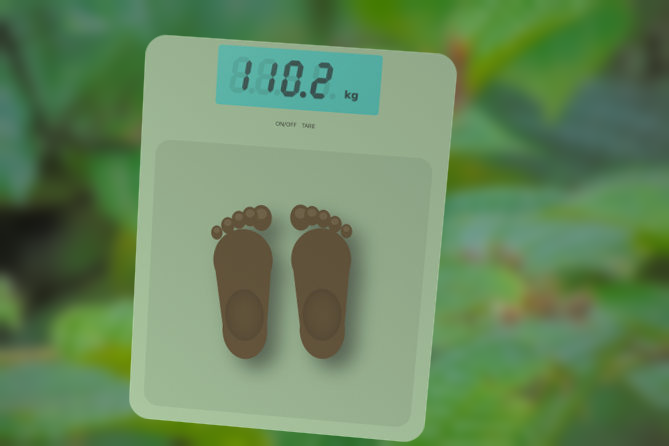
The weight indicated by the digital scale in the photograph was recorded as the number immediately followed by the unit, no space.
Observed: 110.2kg
